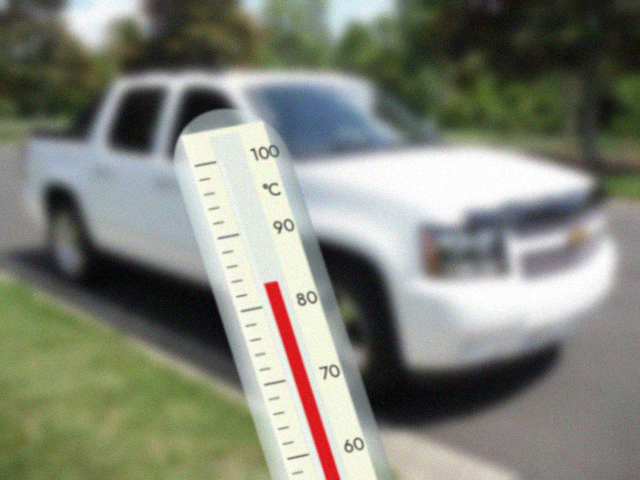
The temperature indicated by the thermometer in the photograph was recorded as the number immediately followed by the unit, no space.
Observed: 83°C
